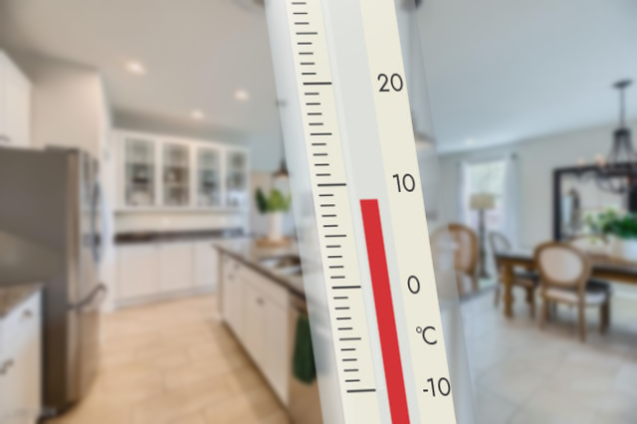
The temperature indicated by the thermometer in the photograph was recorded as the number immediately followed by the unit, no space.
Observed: 8.5°C
